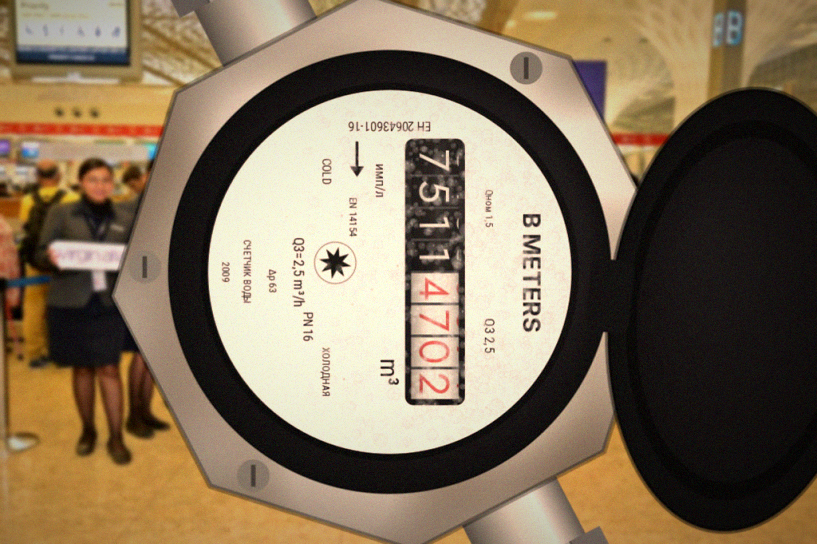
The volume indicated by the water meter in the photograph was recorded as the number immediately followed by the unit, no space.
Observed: 7511.4702m³
